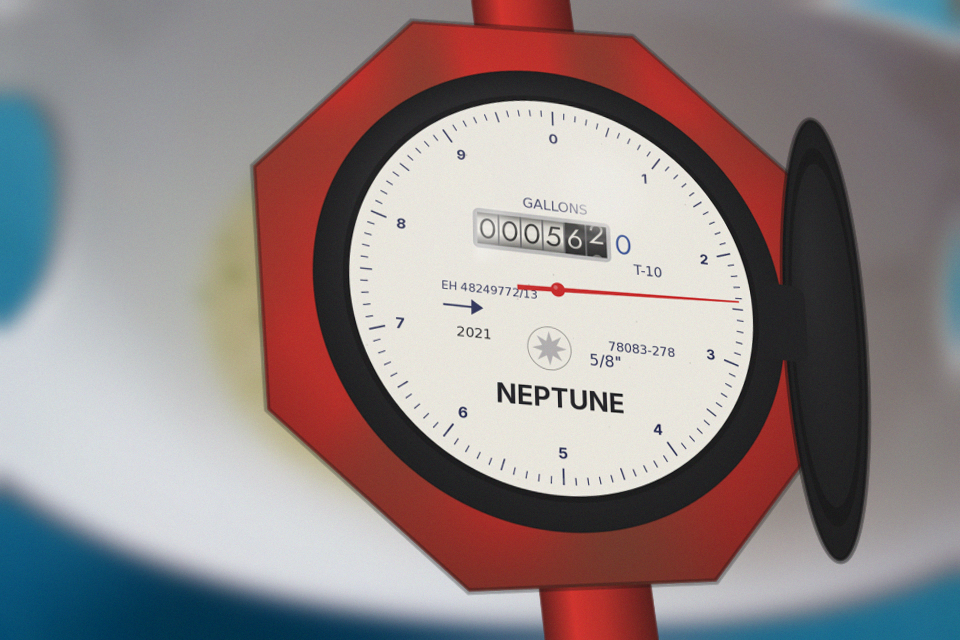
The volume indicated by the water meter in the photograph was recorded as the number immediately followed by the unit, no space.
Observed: 5622.4gal
